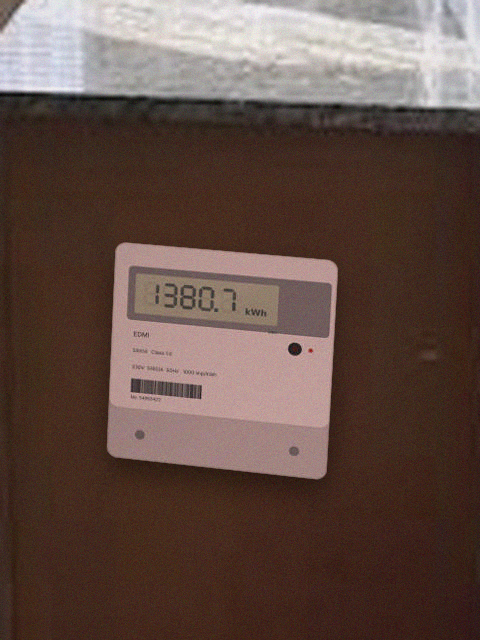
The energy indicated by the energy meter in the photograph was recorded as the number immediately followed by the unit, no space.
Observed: 1380.7kWh
